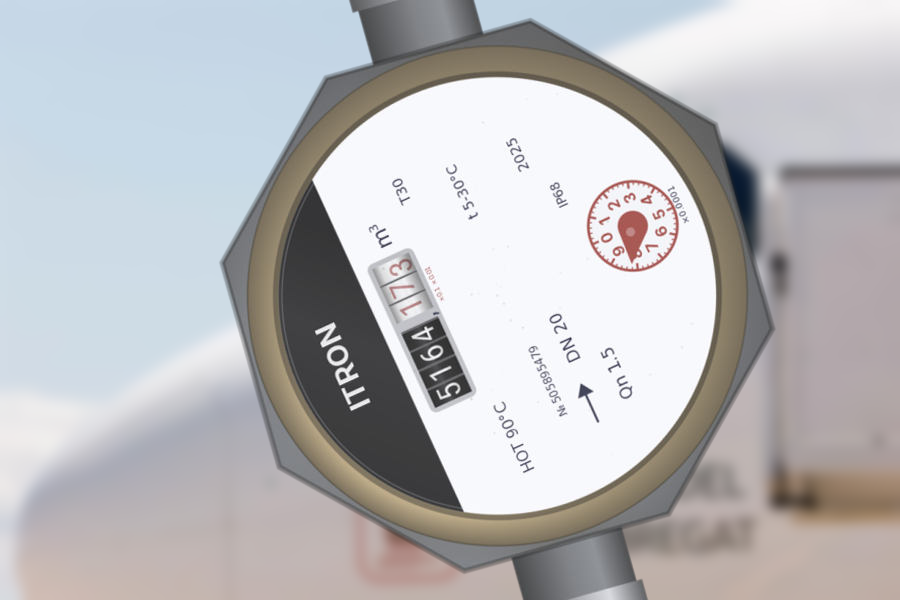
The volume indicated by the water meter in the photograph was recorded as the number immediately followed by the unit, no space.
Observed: 5164.1728m³
